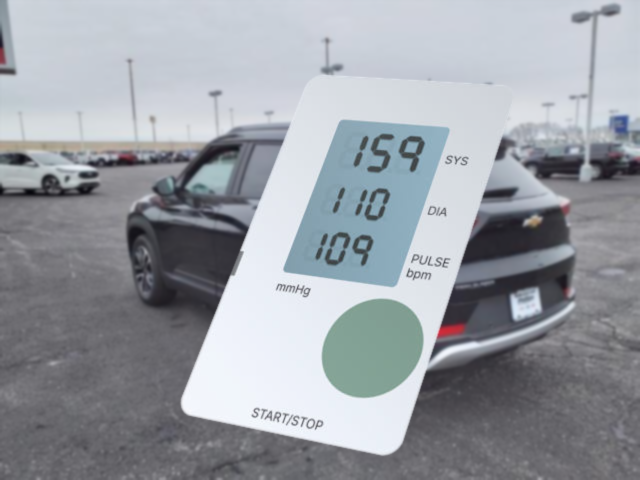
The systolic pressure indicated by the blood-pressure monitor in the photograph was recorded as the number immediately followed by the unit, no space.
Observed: 159mmHg
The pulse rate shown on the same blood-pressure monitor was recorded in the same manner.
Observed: 109bpm
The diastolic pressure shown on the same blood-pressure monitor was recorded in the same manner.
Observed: 110mmHg
